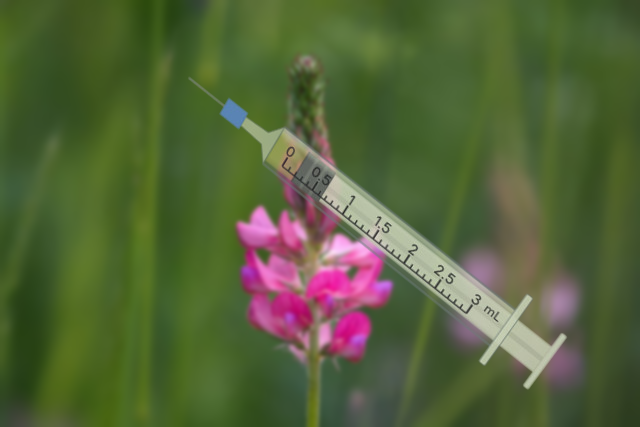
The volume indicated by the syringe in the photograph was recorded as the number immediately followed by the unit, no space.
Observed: 0.2mL
